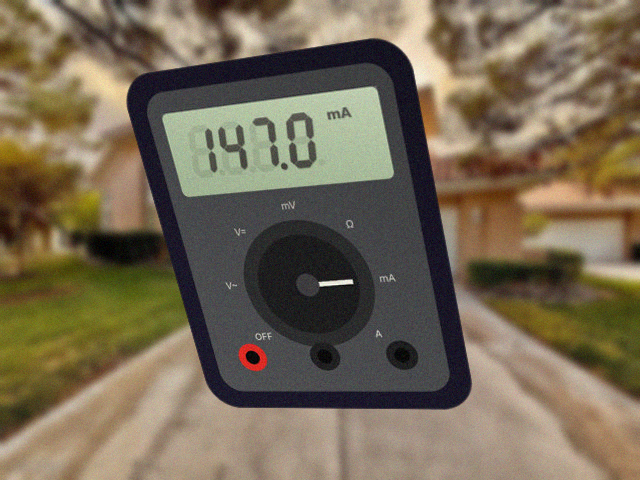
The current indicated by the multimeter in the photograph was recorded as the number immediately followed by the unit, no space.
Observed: 147.0mA
